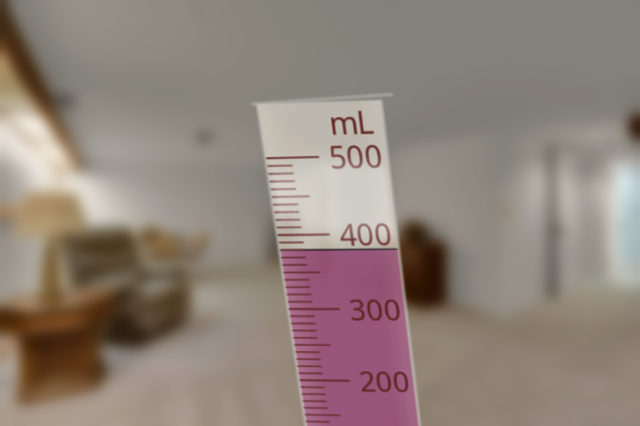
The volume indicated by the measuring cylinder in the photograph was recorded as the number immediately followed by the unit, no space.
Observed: 380mL
